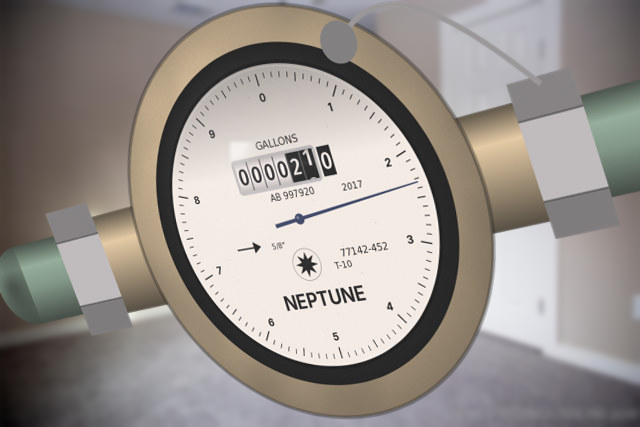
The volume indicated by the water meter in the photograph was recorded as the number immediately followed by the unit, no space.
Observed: 212.3gal
